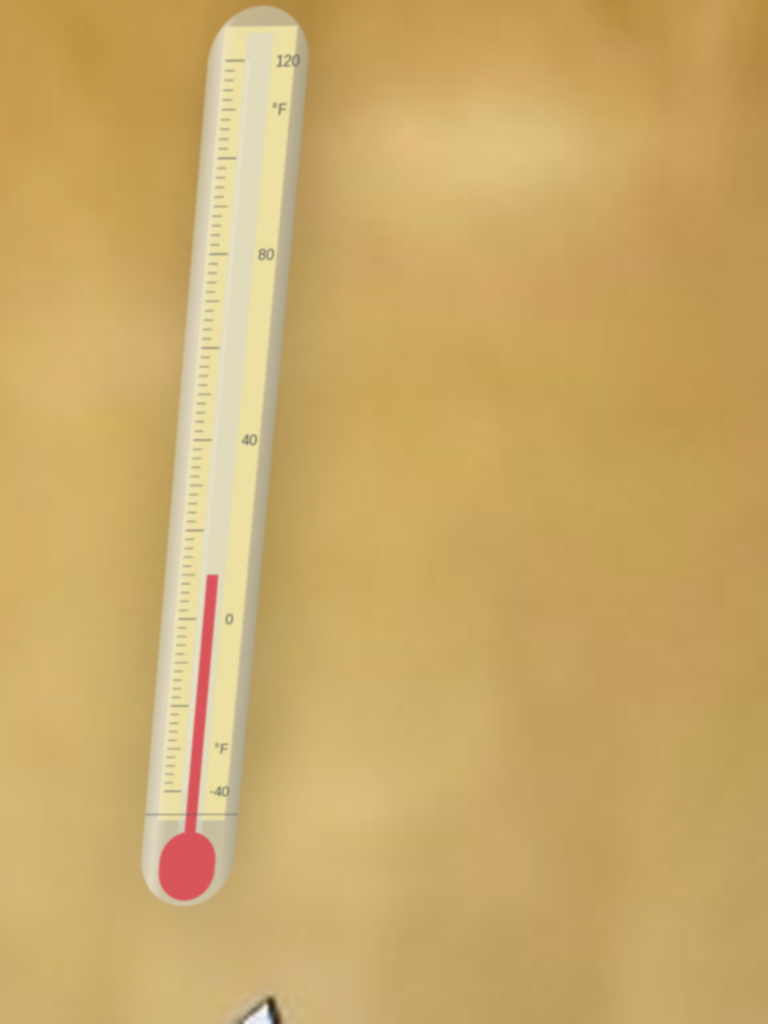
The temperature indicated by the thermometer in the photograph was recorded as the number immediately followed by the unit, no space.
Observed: 10°F
